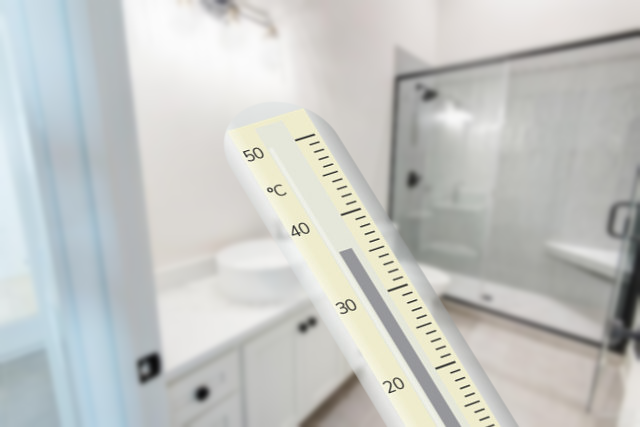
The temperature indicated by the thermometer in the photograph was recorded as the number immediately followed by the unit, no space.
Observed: 36°C
